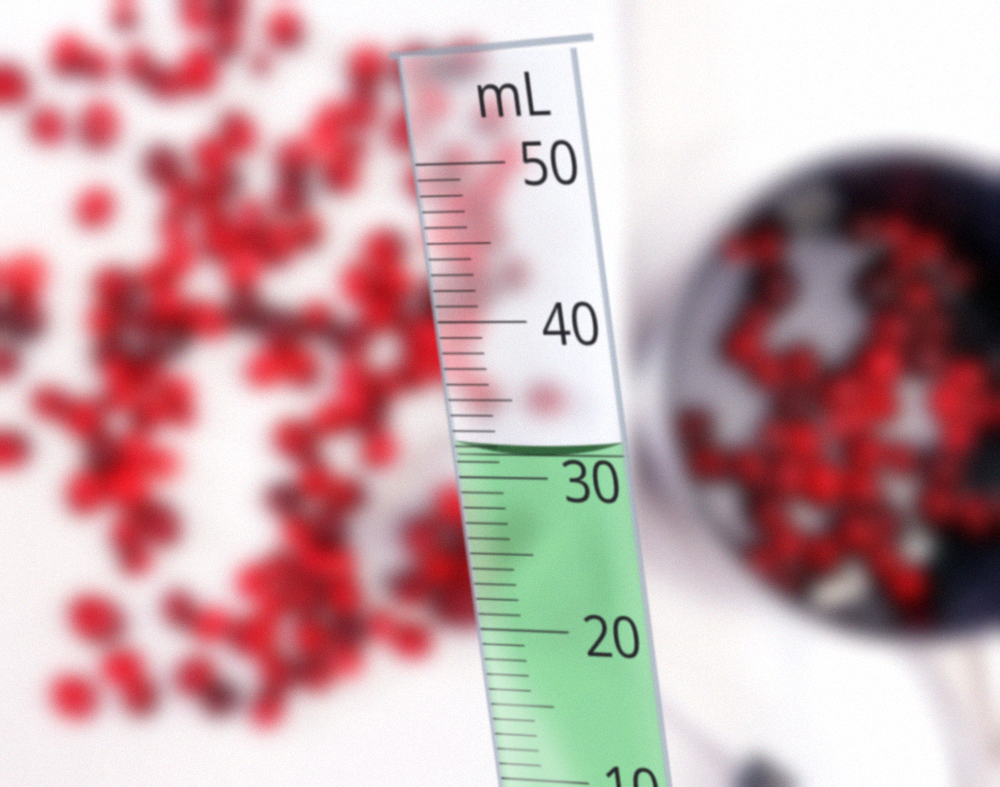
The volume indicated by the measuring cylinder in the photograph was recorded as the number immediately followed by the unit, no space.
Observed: 31.5mL
